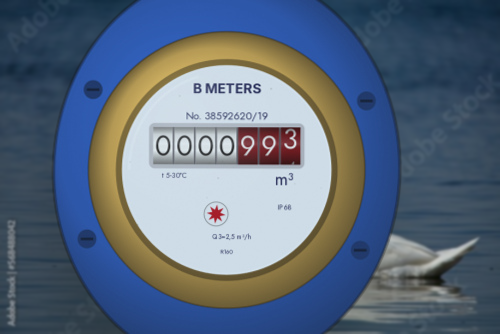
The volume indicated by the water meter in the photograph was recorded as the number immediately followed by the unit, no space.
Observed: 0.993m³
